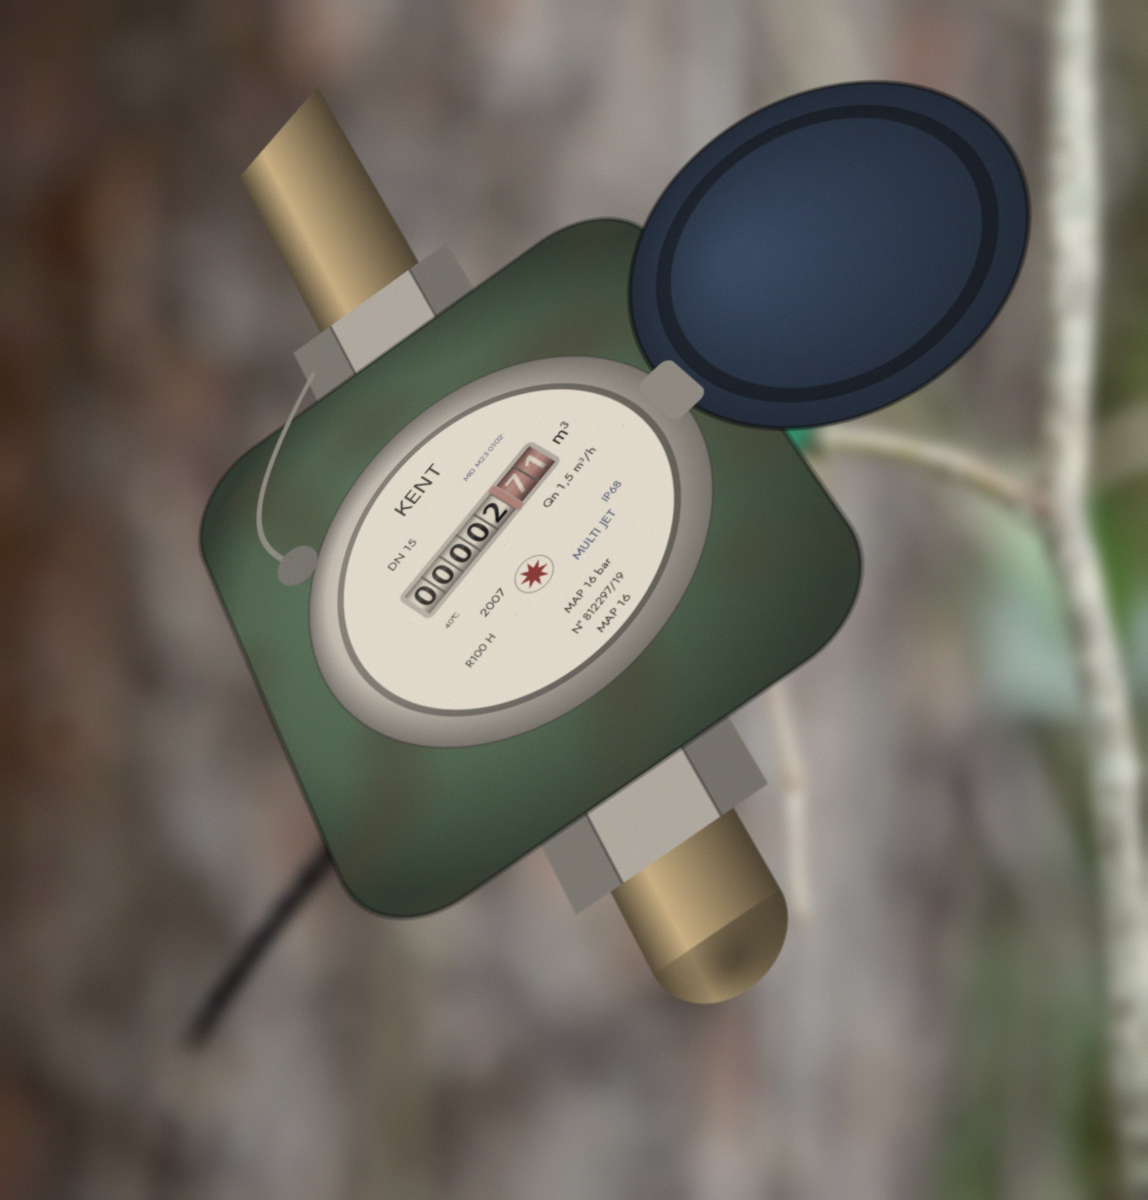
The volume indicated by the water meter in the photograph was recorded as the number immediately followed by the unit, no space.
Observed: 2.71m³
